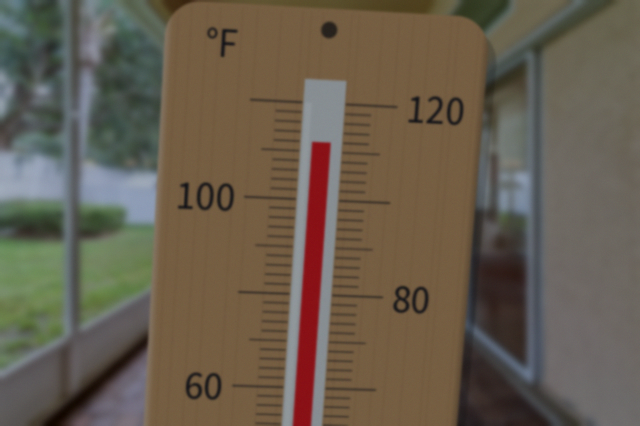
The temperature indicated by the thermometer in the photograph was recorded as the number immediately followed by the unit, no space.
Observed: 112°F
